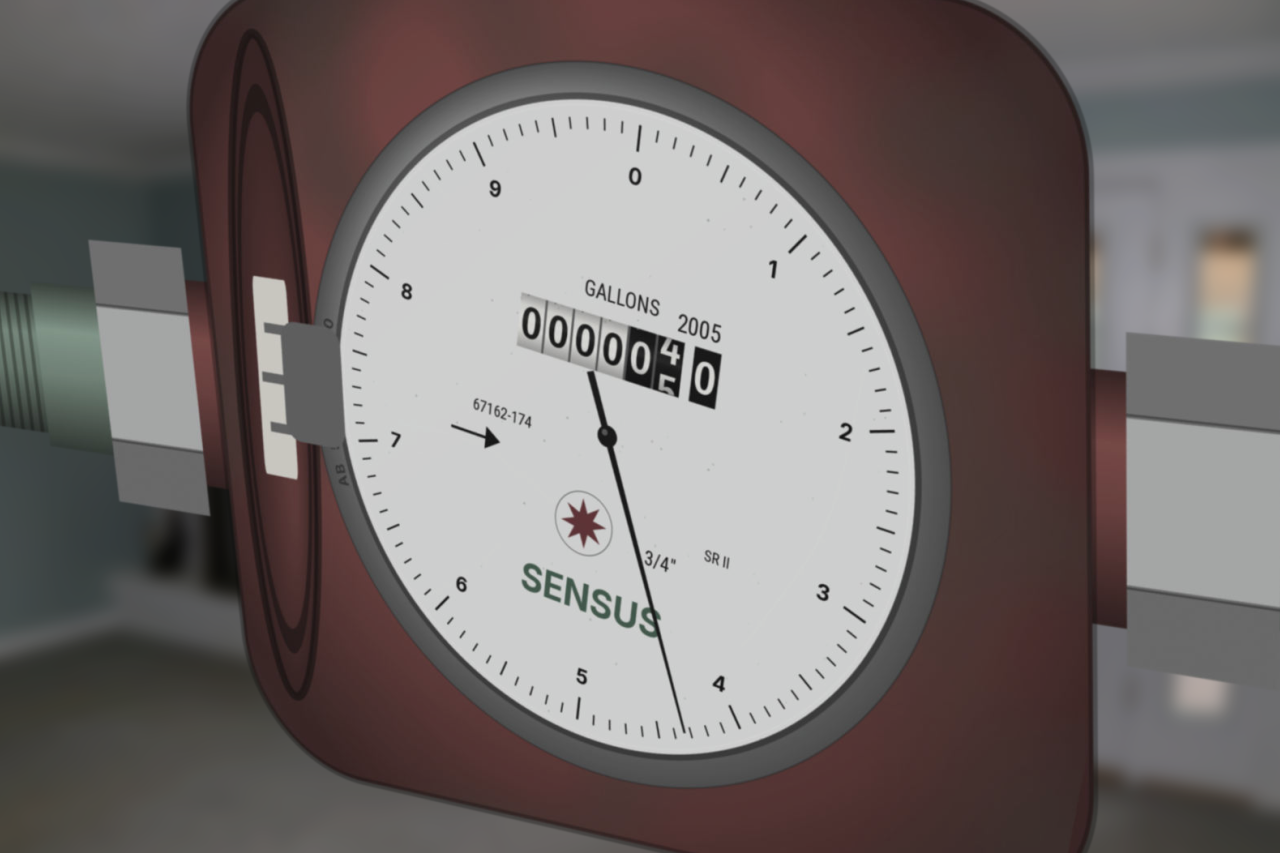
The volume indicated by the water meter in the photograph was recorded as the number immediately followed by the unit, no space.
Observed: 44.3gal
